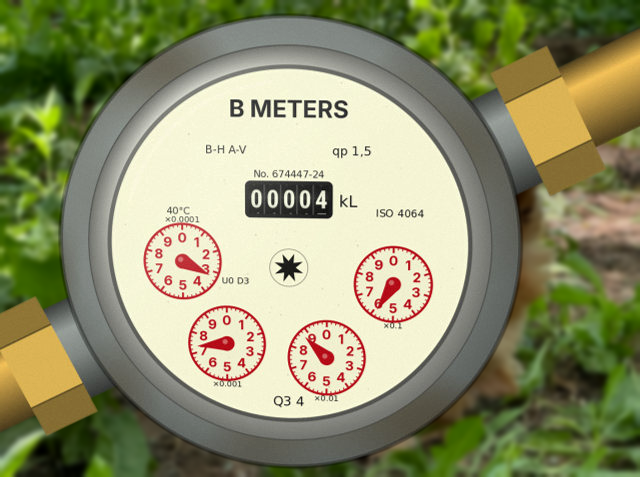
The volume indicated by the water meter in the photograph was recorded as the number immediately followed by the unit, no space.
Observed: 4.5873kL
